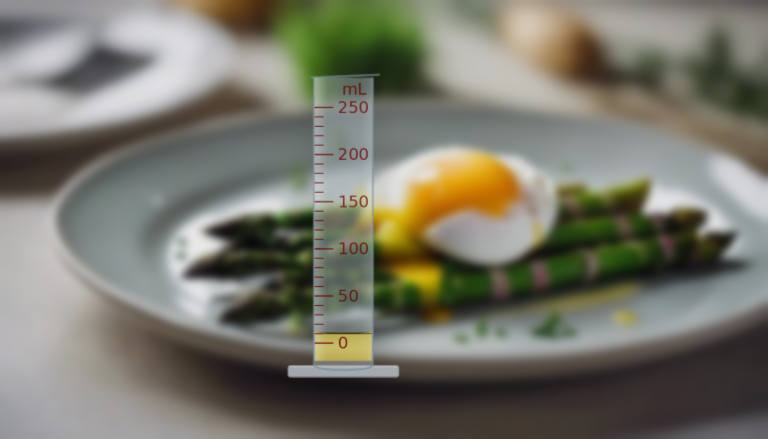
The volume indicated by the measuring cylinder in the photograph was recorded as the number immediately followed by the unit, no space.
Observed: 10mL
